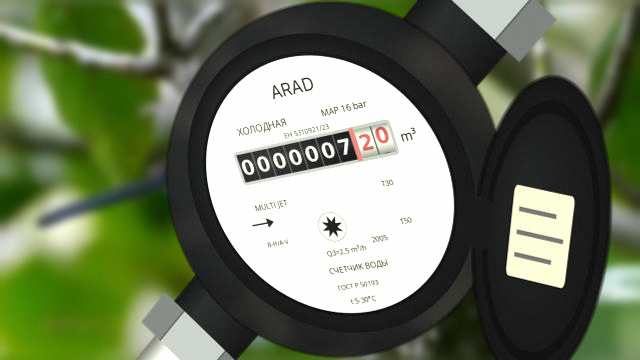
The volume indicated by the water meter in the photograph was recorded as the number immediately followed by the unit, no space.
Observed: 7.20m³
